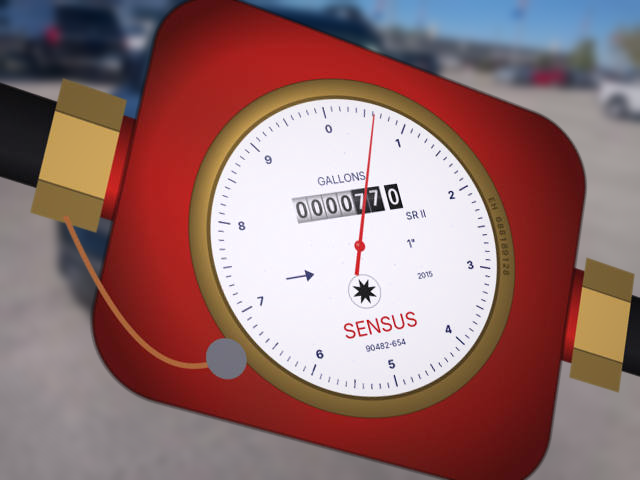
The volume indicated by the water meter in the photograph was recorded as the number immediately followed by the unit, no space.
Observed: 770.6gal
